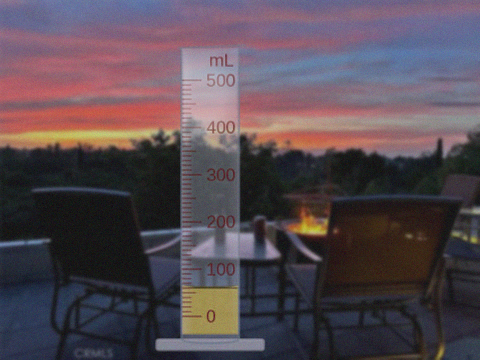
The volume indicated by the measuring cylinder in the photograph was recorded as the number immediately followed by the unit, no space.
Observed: 60mL
